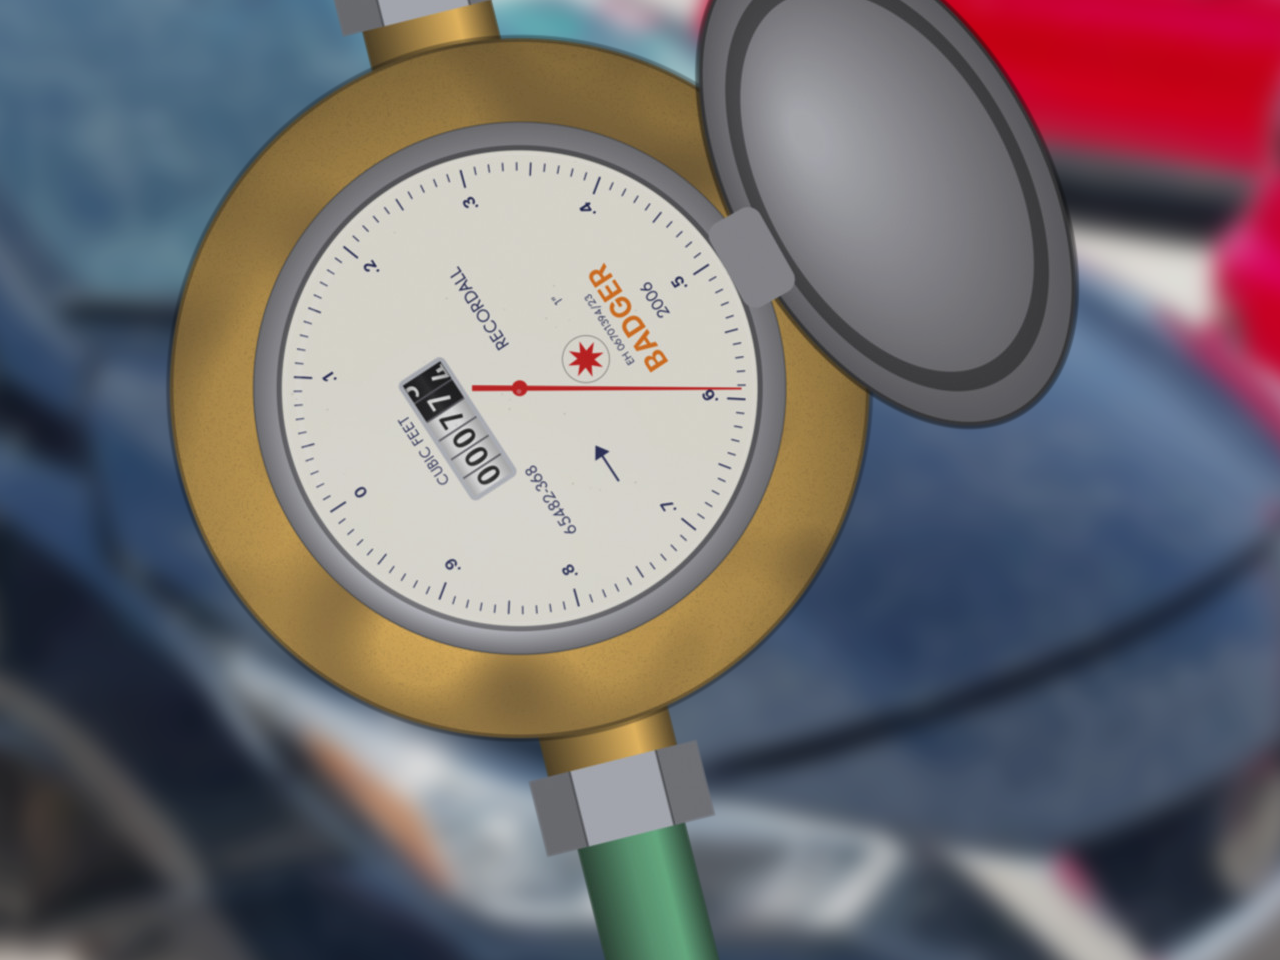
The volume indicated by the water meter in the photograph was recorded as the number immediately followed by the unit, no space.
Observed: 773.59ft³
